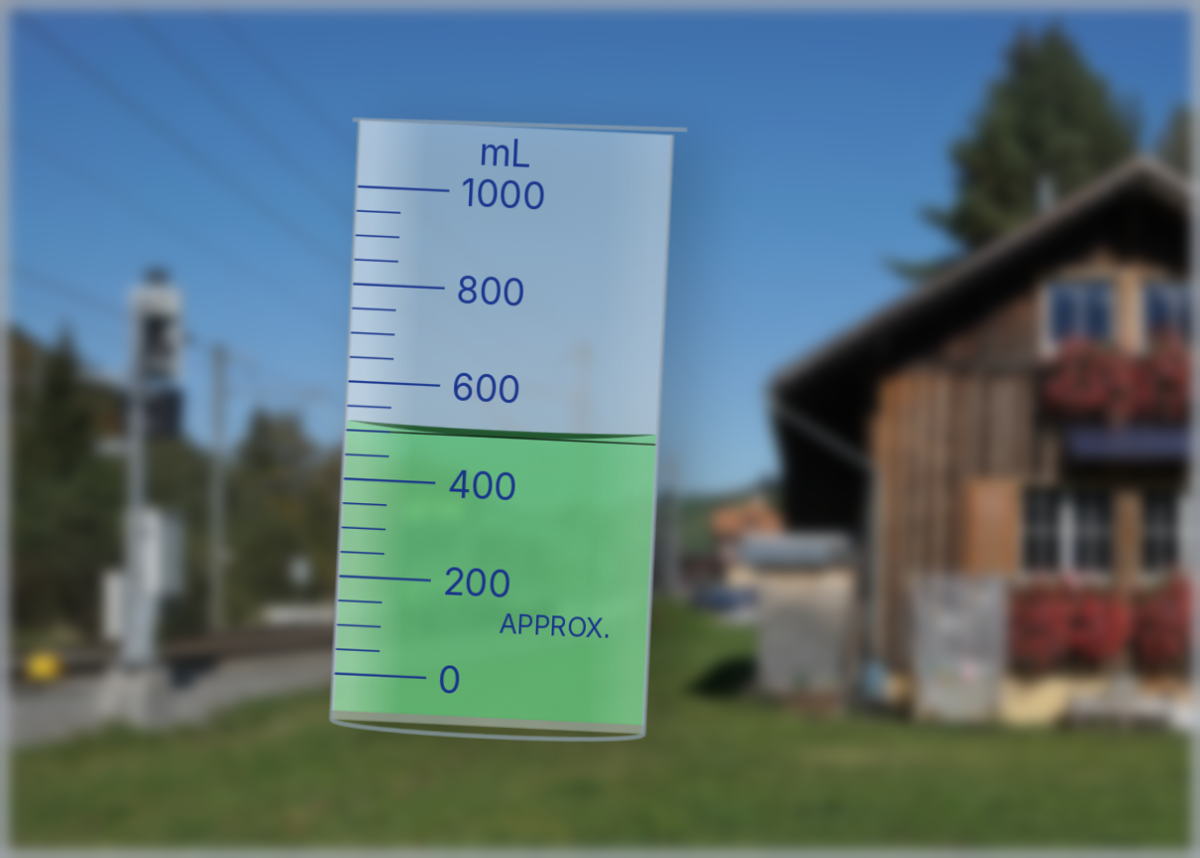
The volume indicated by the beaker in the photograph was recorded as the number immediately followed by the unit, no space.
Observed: 500mL
